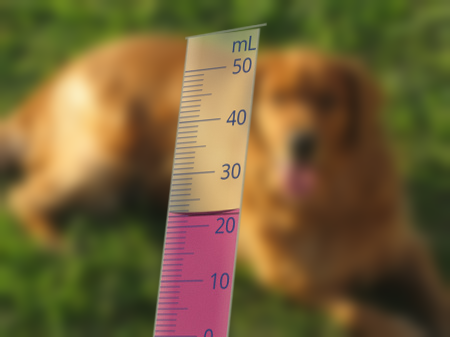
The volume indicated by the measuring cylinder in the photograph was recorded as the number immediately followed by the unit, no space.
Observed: 22mL
